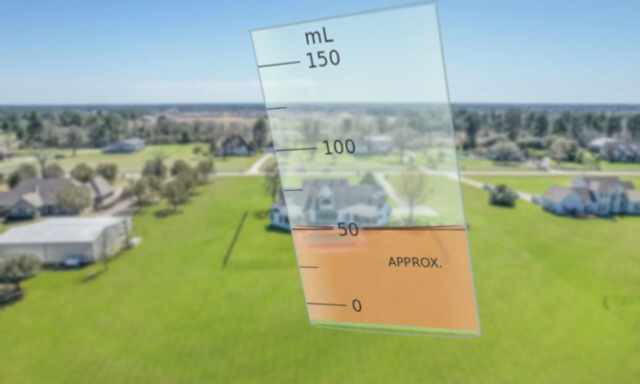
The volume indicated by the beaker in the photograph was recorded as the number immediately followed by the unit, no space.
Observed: 50mL
